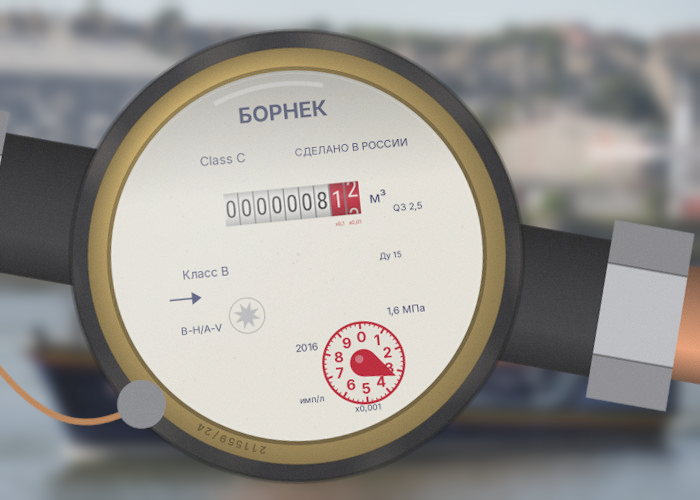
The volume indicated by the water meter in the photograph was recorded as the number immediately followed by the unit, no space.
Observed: 8.123m³
